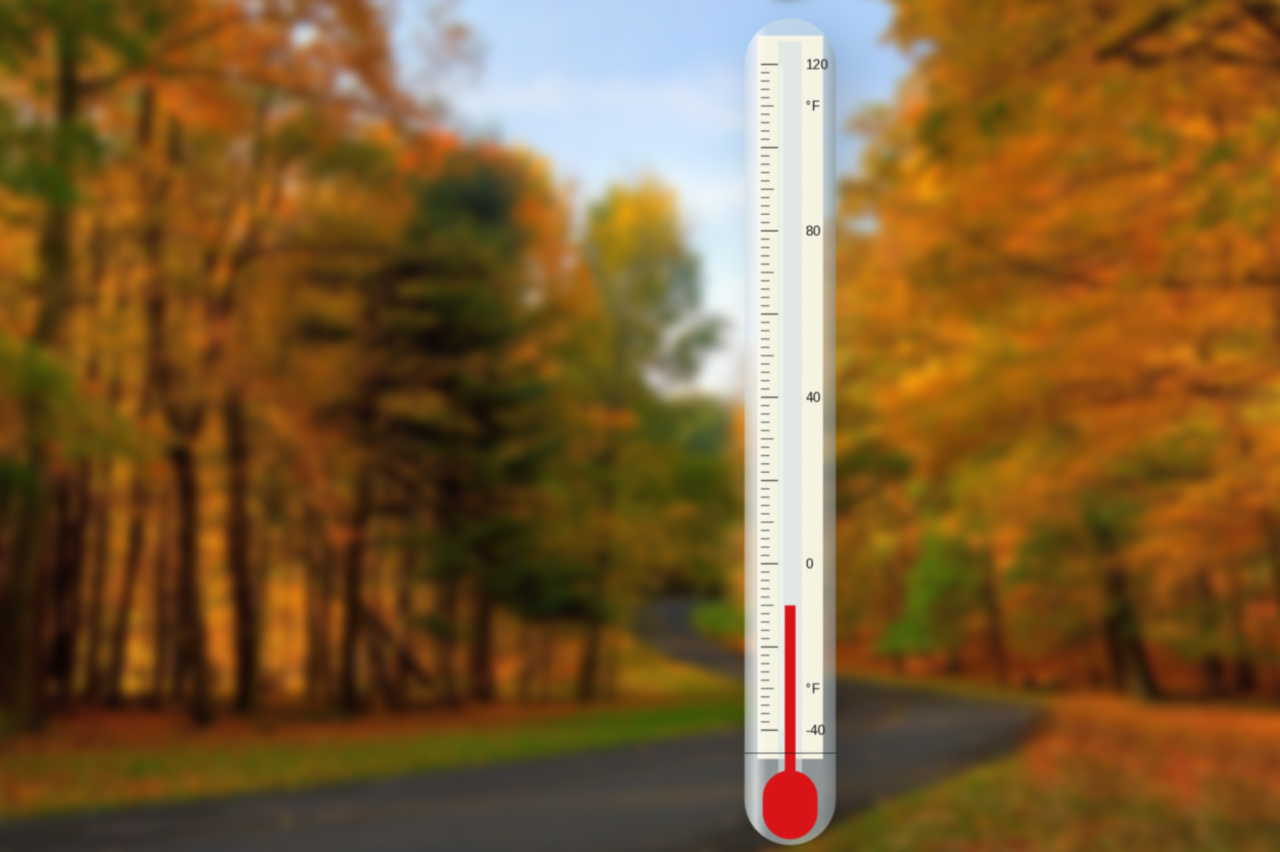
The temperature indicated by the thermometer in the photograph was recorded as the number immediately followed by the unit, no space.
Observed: -10°F
